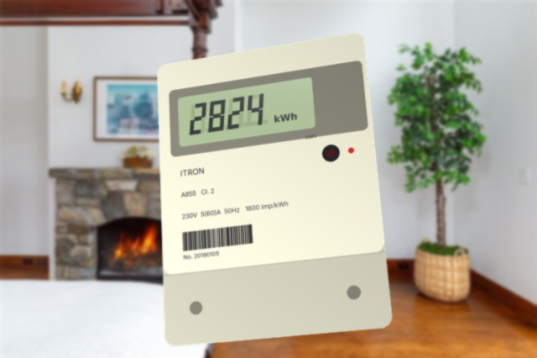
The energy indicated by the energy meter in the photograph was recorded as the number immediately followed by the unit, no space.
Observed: 2824kWh
